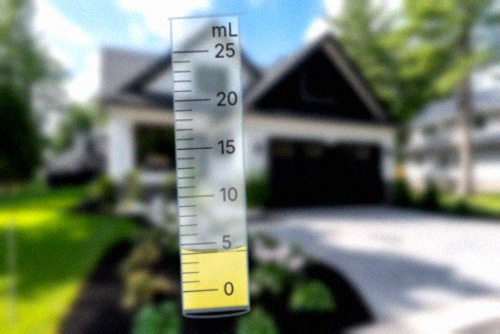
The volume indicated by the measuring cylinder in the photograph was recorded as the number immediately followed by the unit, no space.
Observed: 4mL
